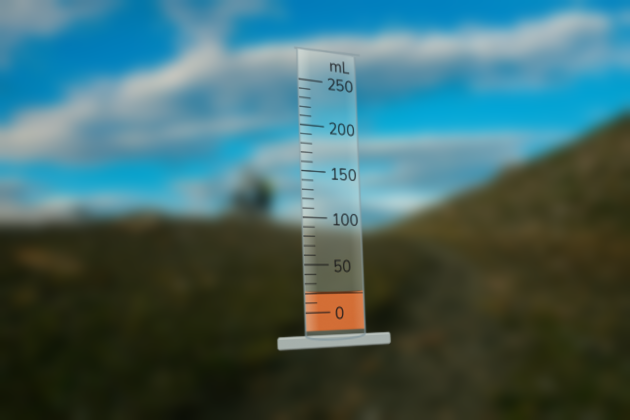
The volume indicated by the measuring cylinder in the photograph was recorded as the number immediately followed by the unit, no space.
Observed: 20mL
